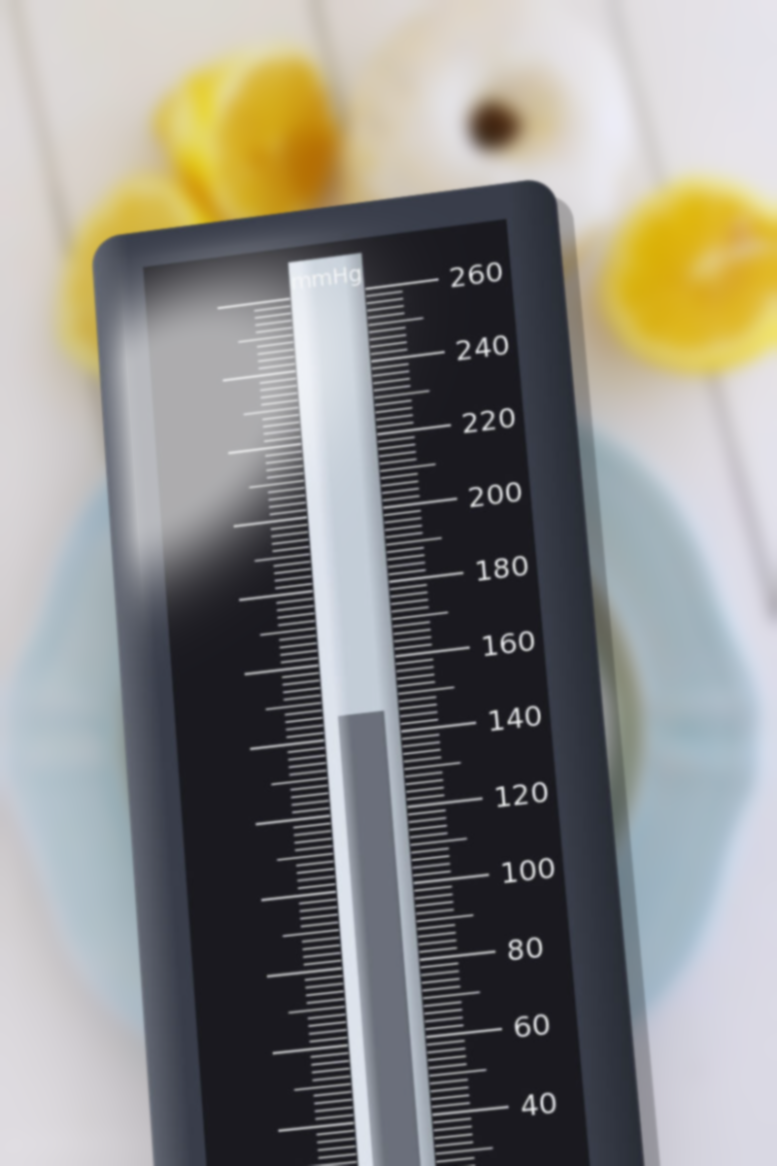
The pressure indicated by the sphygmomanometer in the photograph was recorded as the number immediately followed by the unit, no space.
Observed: 146mmHg
